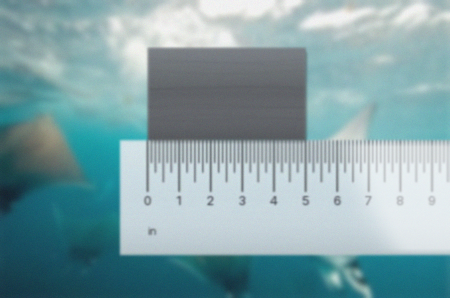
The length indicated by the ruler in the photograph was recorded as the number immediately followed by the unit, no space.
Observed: 5in
